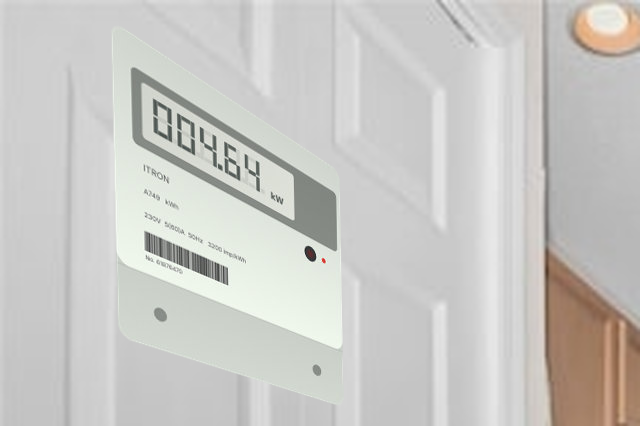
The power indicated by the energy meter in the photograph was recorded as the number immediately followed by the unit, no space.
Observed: 4.64kW
